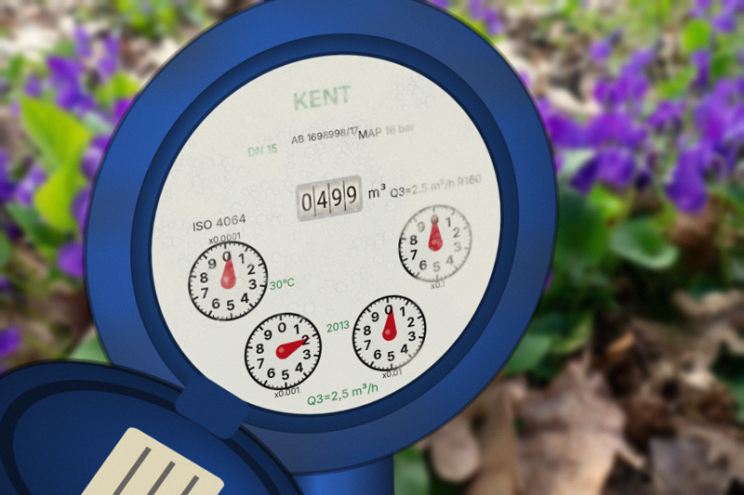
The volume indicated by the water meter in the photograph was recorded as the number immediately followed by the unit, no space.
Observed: 499.0020m³
